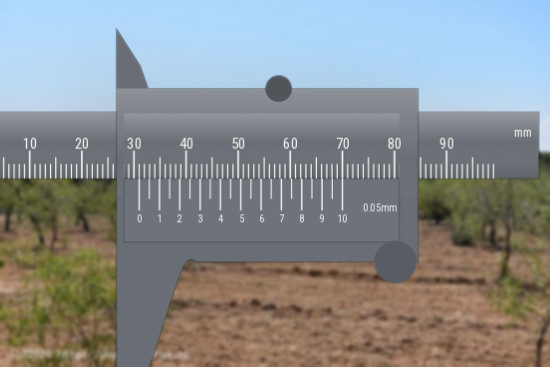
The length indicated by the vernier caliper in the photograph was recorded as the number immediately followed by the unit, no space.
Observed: 31.0mm
